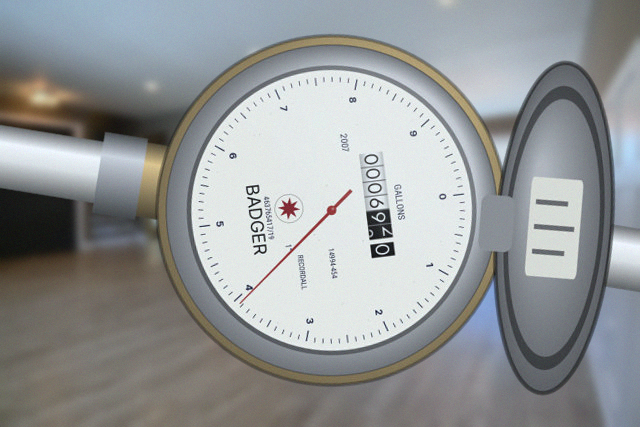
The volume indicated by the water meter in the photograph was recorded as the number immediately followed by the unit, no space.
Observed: 6923.9gal
